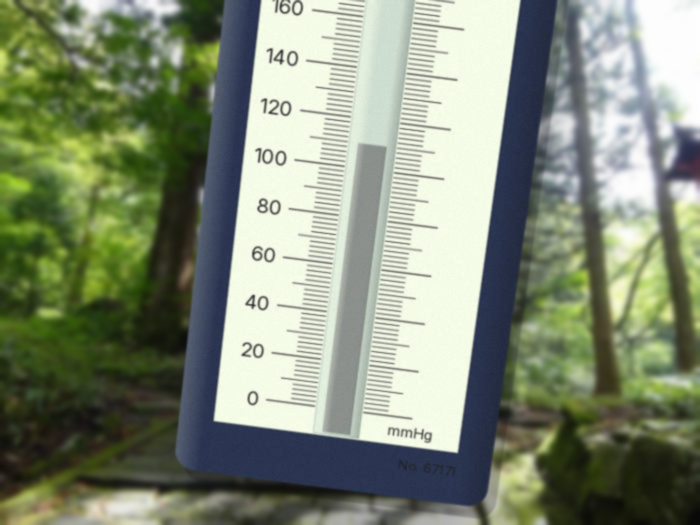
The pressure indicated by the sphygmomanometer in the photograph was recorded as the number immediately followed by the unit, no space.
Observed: 110mmHg
